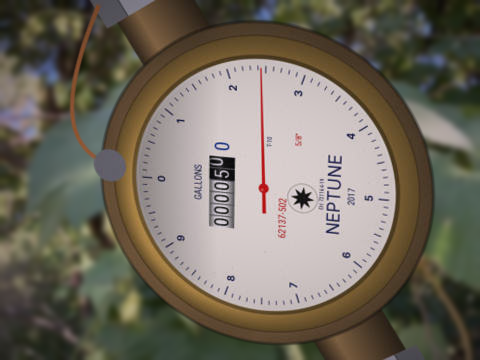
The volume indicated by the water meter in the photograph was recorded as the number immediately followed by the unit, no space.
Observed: 502.4gal
